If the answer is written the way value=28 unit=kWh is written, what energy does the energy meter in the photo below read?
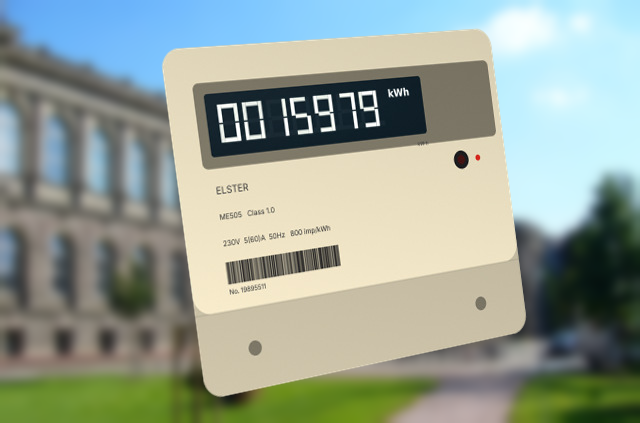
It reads value=15979 unit=kWh
